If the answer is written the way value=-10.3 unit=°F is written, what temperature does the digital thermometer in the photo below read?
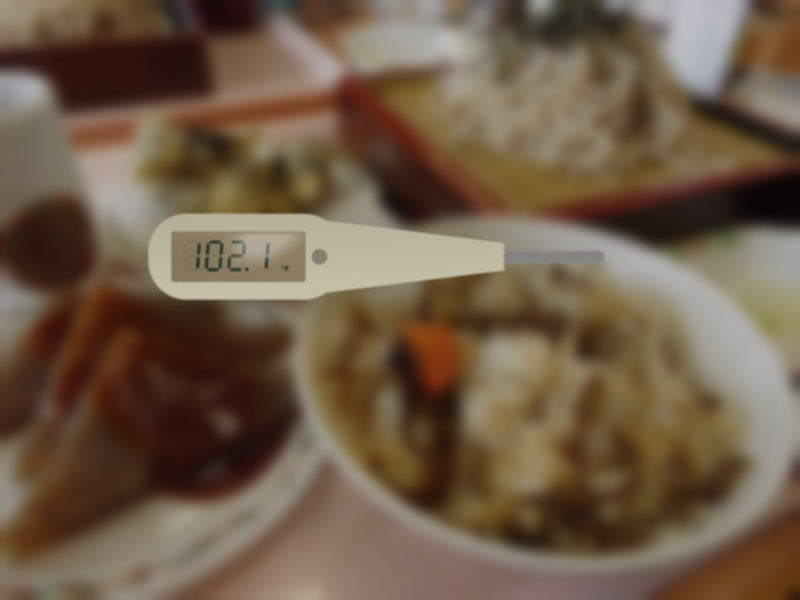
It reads value=102.1 unit=°F
